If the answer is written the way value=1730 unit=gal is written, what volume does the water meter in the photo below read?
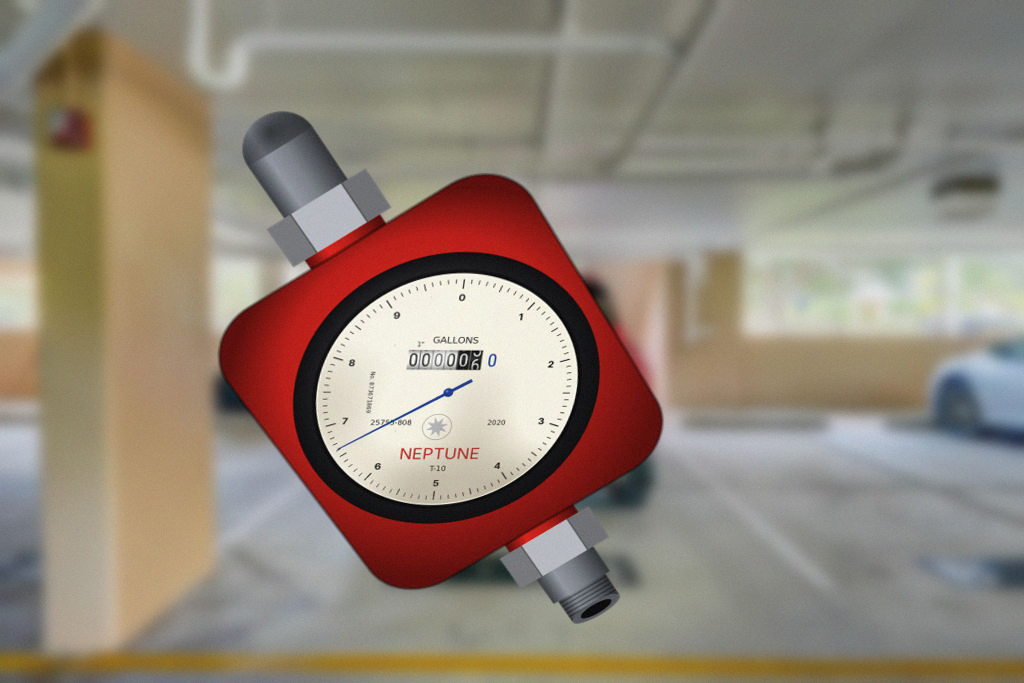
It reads value=56.6 unit=gal
